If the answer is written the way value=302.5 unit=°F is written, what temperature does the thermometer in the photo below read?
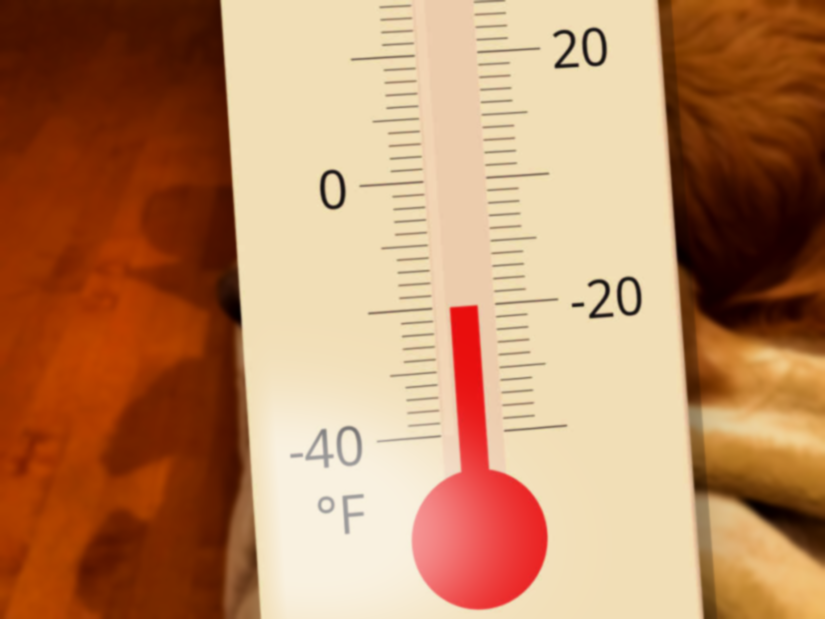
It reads value=-20 unit=°F
